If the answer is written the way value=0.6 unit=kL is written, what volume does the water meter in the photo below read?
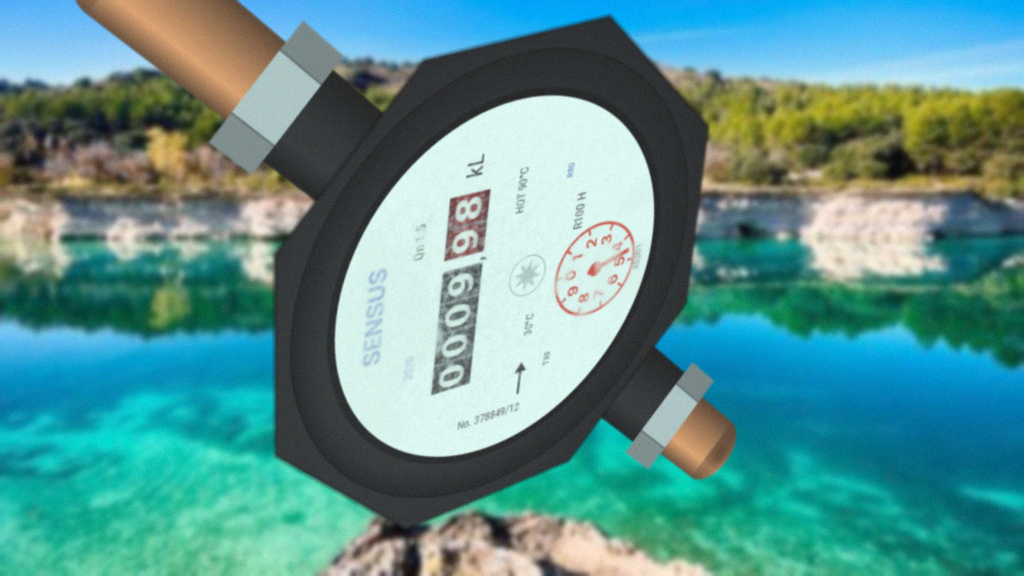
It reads value=9.984 unit=kL
